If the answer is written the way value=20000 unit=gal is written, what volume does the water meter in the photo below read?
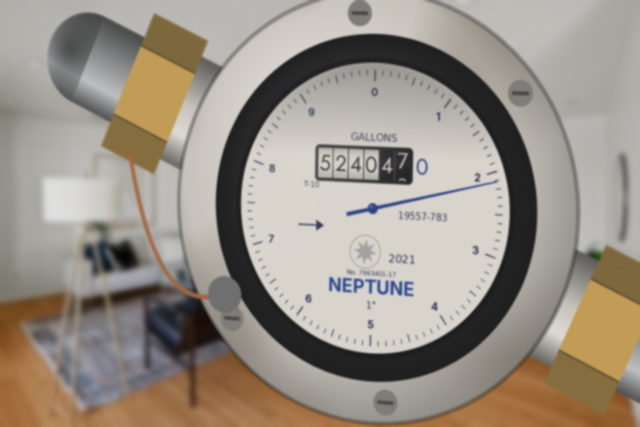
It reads value=5240472.1 unit=gal
